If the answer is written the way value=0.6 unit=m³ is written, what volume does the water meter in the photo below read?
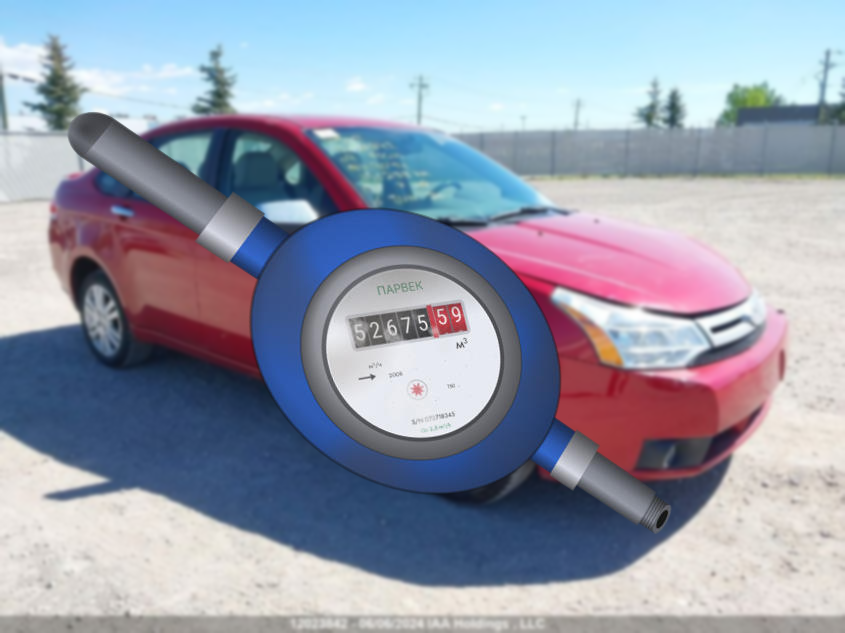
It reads value=52675.59 unit=m³
